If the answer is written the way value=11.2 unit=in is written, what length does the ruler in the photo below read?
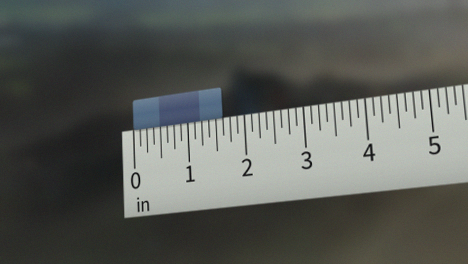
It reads value=1.625 unit=in
